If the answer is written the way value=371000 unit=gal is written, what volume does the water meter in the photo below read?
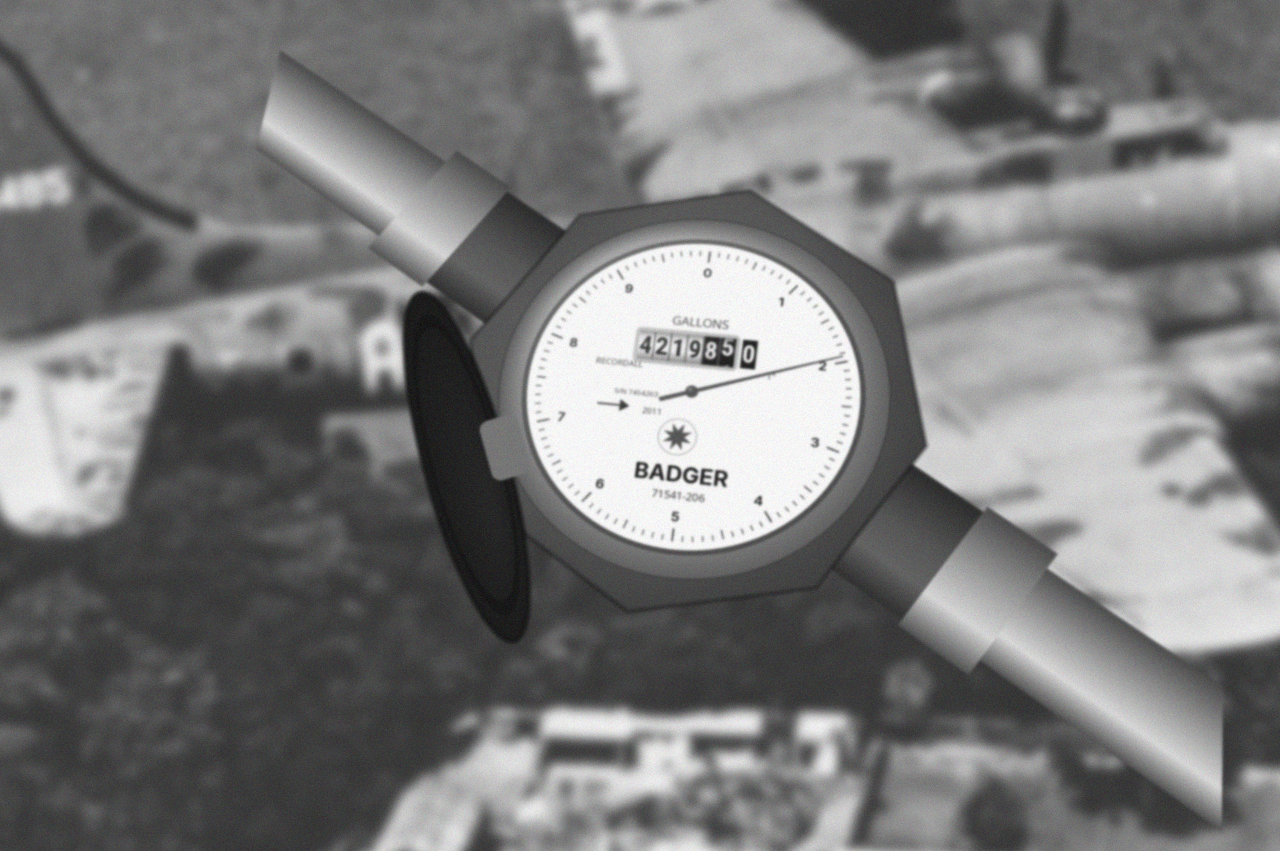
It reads value=4219851.9 unit=gal
